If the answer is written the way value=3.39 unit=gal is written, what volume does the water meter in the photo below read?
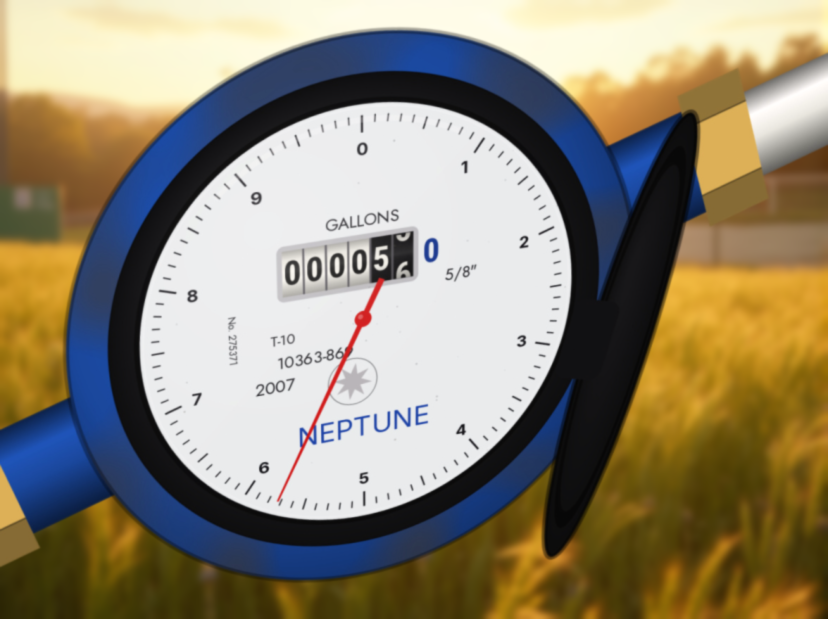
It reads value=555.7 unit=gal
